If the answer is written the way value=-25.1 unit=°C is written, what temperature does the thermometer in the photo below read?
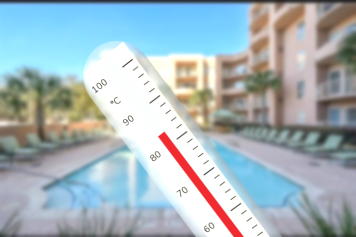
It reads value=83 unit=°C
